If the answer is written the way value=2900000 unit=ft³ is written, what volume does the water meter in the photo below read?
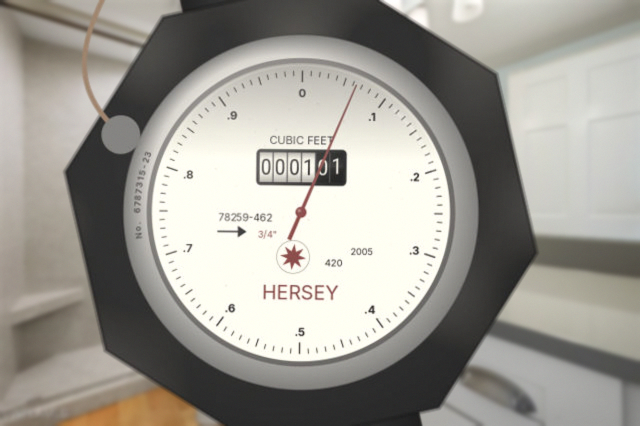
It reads value=101.06 unit=ft³
